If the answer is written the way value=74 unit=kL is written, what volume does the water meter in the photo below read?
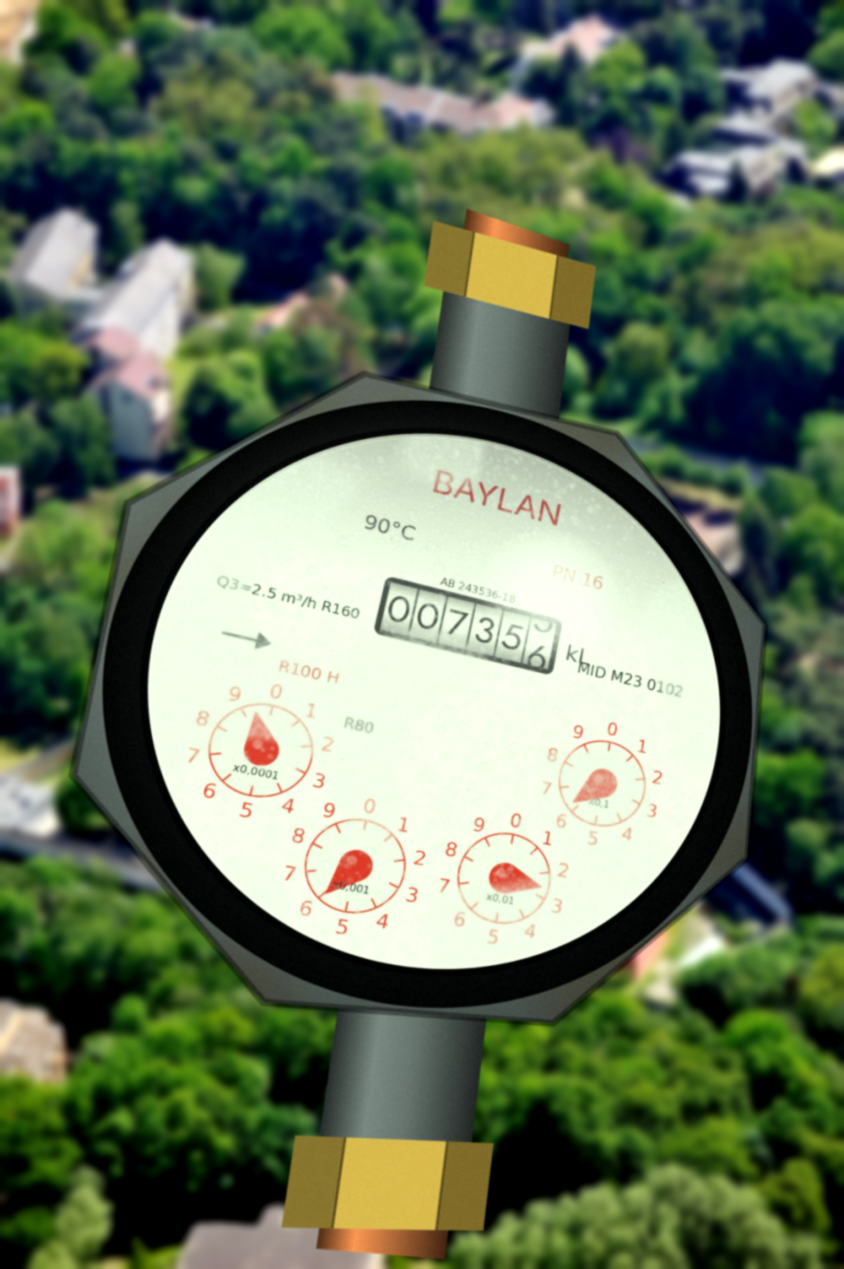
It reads value=7355.6259 unit=kL
